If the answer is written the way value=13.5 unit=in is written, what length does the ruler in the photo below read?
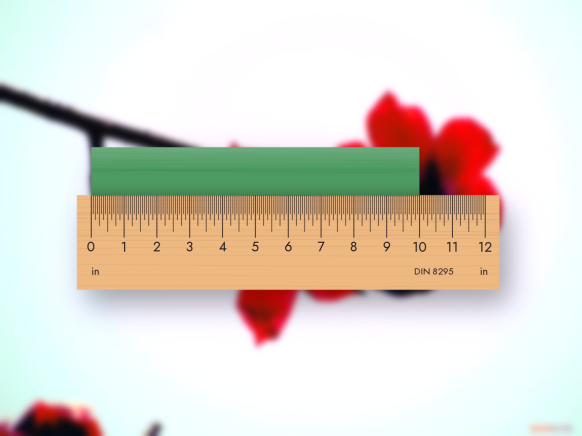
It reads value=10 unit=in
